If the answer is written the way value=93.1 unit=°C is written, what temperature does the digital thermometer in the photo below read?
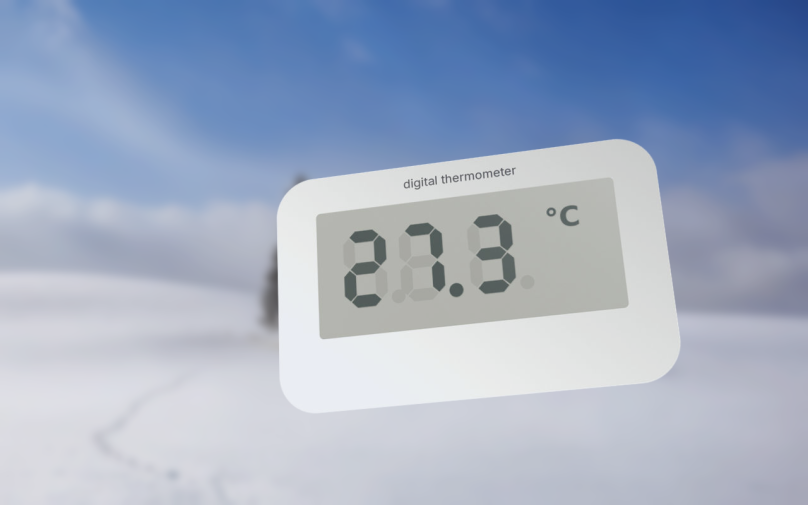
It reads value=27.3 unit=°C
